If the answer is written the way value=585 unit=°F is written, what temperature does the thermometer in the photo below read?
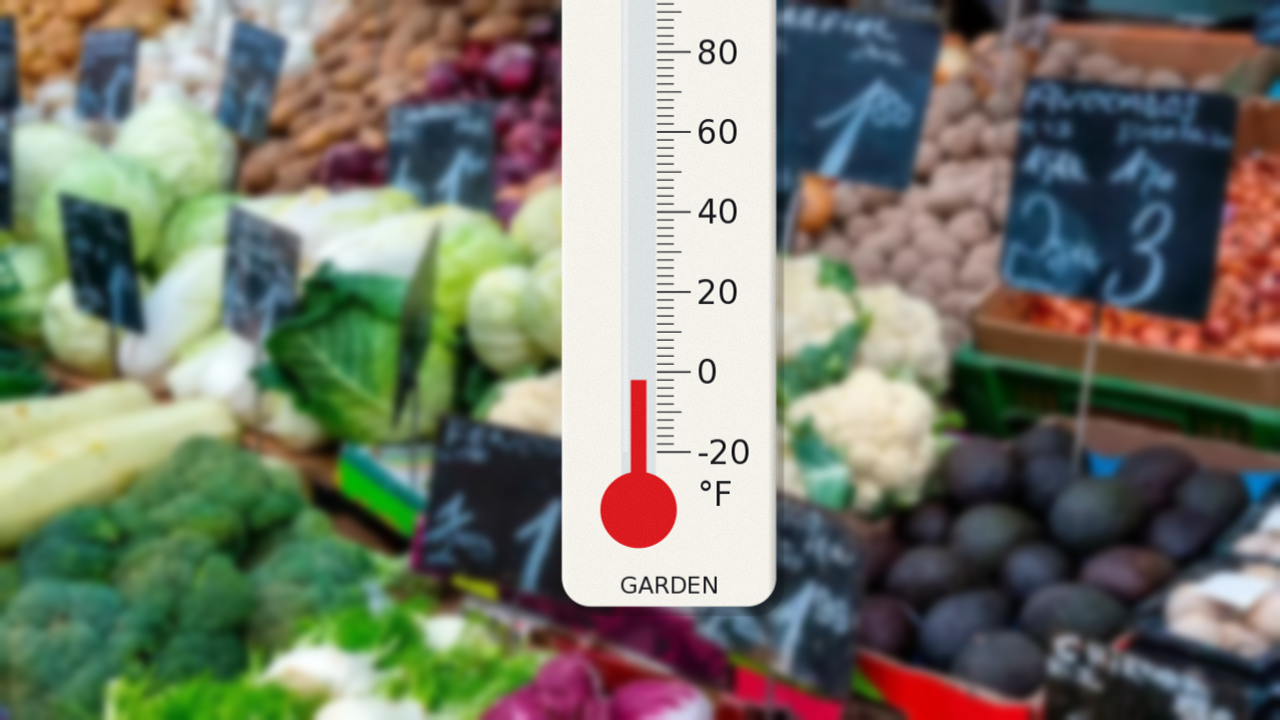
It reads value=-2 unit=°F
